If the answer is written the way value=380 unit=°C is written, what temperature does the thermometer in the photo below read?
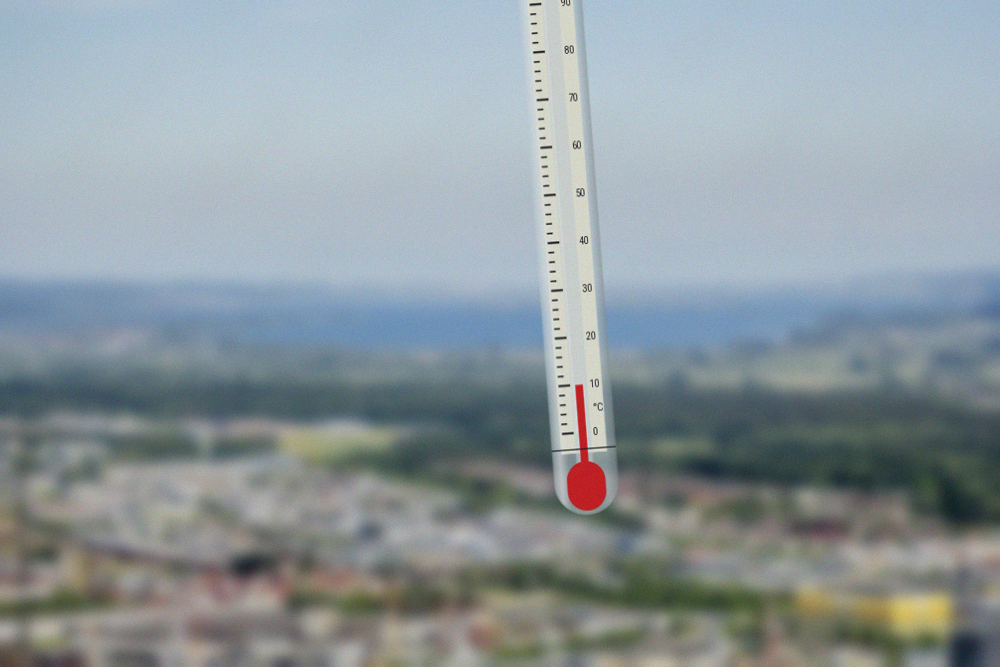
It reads value=10 unit=°C
